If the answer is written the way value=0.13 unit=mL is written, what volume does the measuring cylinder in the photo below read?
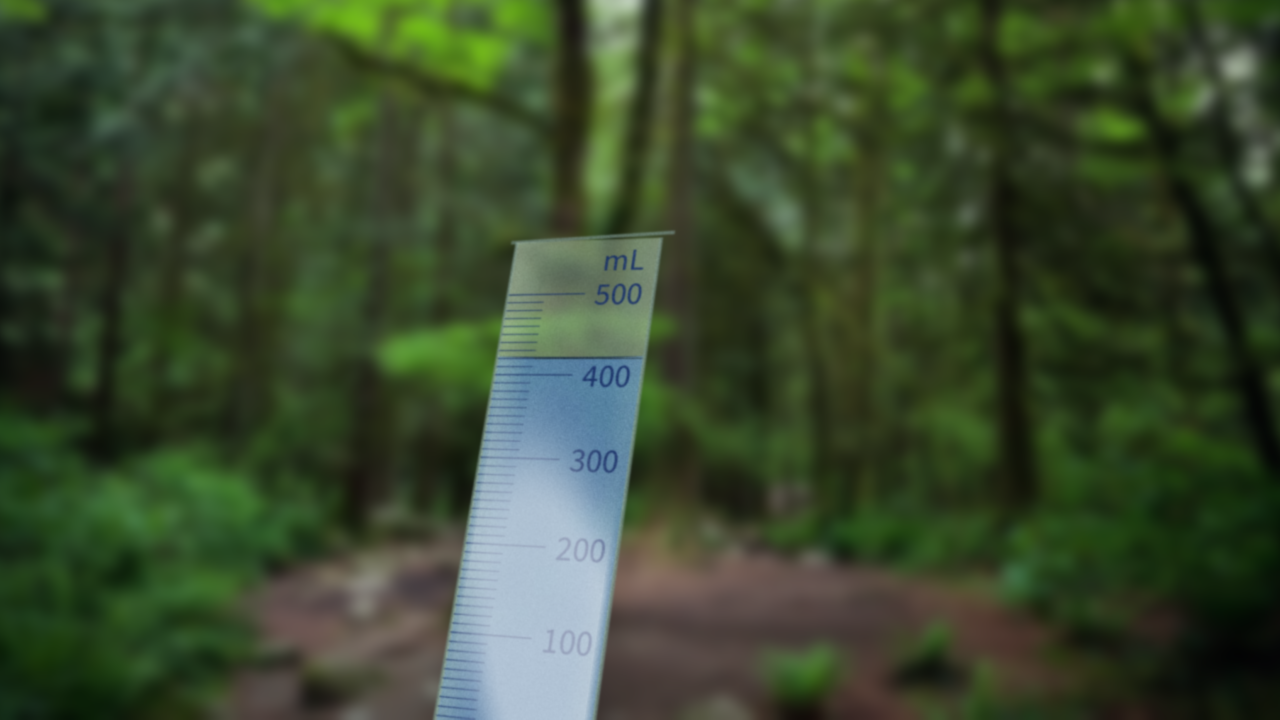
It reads value=420 unit=mL
